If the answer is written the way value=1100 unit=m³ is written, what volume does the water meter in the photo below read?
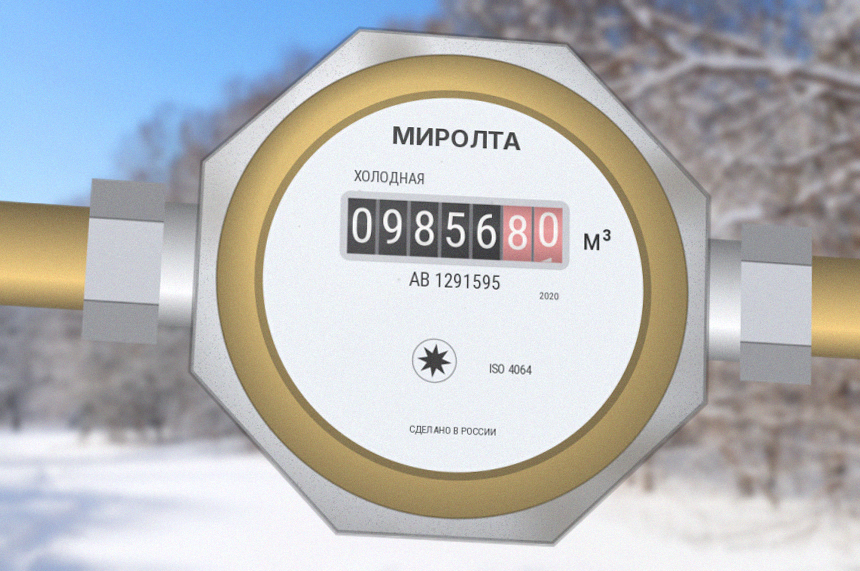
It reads value=9856.80 unit=m³
